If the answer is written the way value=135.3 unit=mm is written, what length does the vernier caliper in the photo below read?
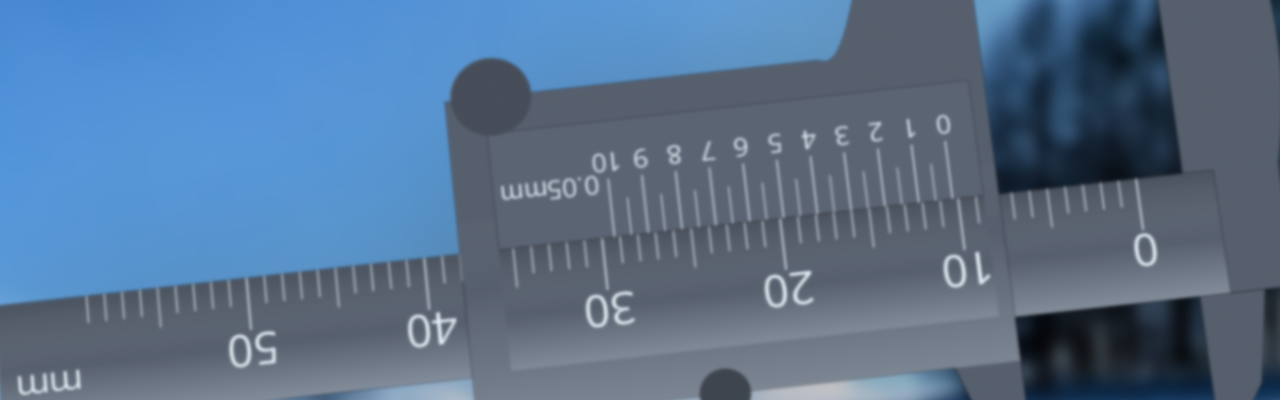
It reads value=10.3 unit=mm
